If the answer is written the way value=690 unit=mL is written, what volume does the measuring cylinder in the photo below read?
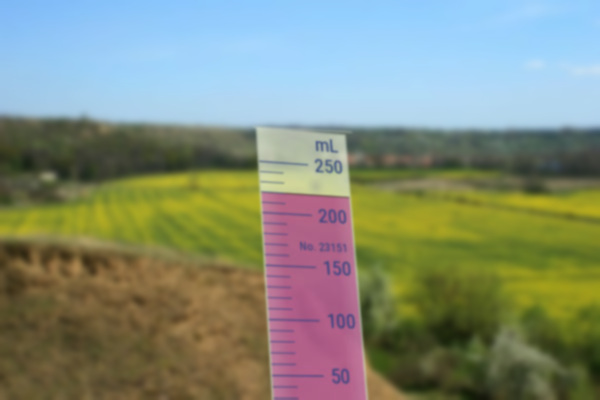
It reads value=220 unit=mL
